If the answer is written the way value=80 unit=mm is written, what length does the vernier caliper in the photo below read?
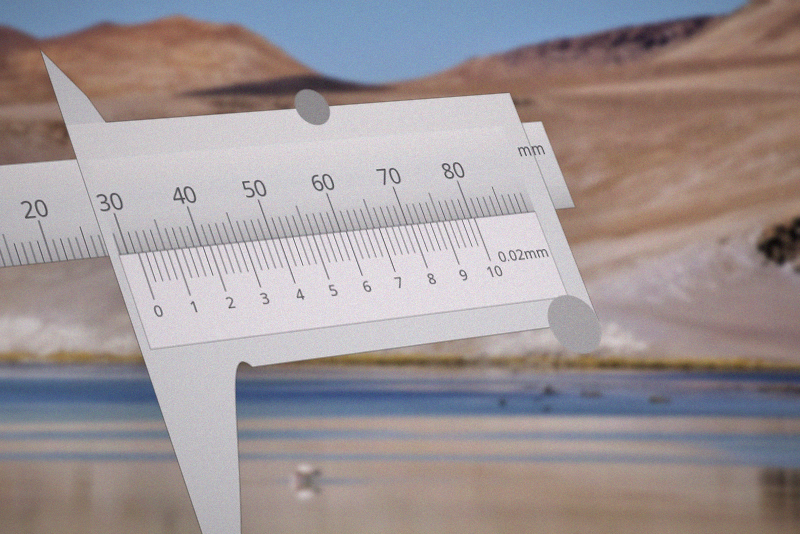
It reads value=31.4 unit=mm
